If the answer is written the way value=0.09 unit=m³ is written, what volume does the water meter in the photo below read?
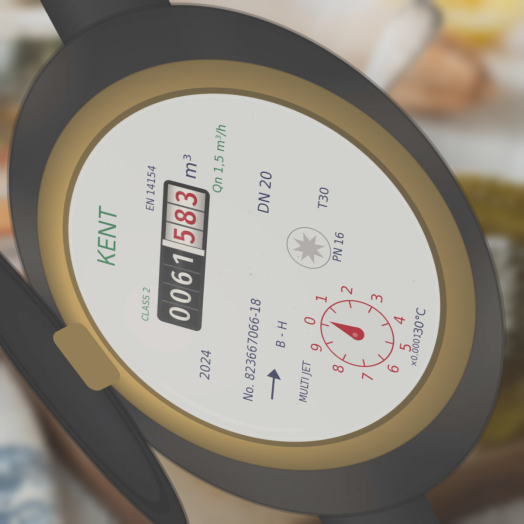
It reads value=61.5830 unit=m³
